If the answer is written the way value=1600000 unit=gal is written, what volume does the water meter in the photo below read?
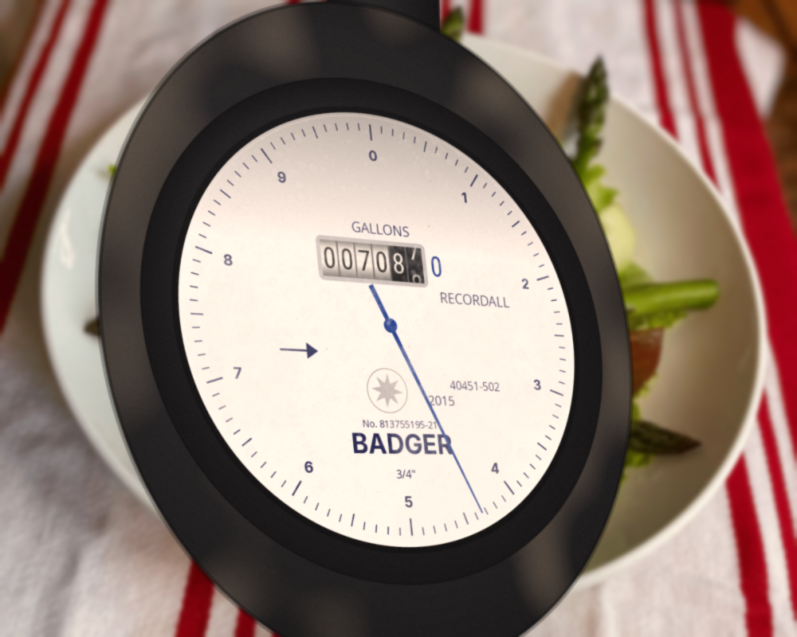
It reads value=70874.3 unit=gal
